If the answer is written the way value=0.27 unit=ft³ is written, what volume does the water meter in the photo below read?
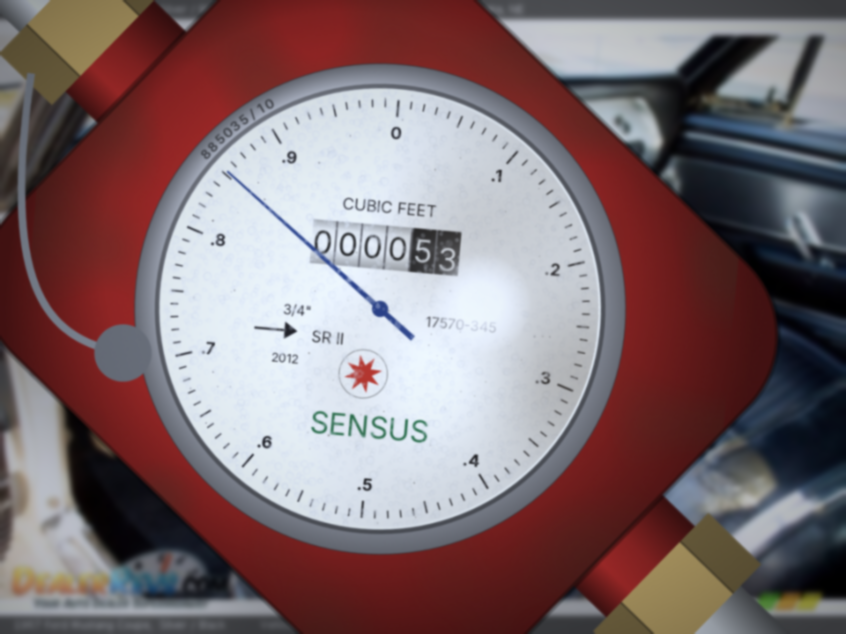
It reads value=52.85 unit=ft³
